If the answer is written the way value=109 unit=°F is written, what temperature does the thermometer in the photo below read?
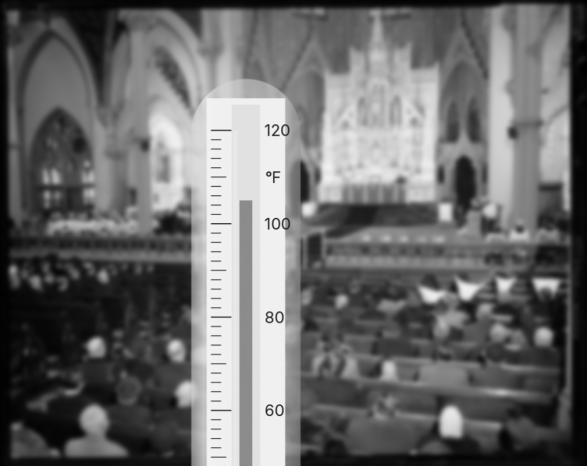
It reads value=105 unit=°F
